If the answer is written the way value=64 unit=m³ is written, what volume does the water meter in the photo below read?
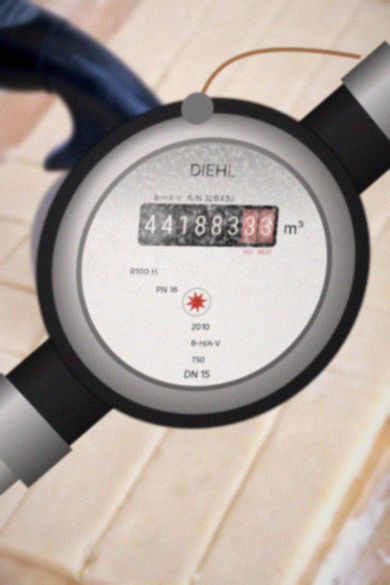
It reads value=441883.33 unit=m³
